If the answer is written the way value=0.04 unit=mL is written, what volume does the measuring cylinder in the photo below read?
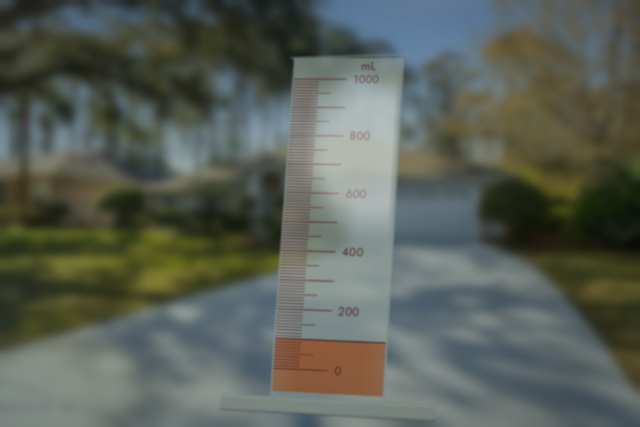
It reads value=100 unit=mL
